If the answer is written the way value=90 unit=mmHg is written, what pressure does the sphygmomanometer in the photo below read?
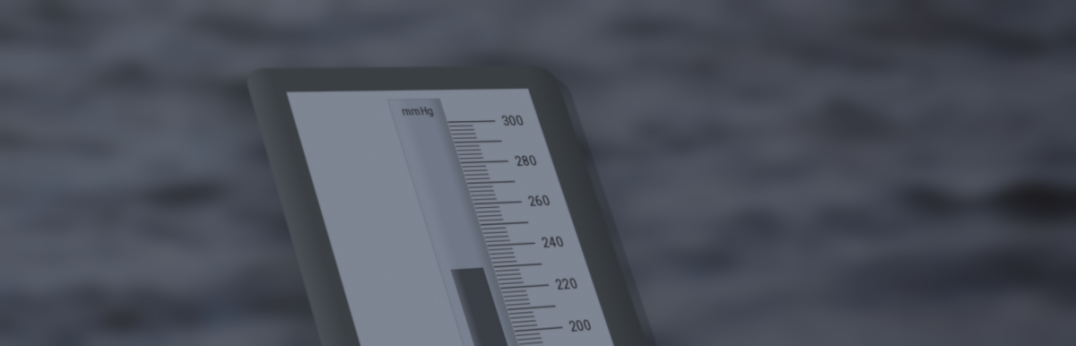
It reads value=230 unit=mmHg
